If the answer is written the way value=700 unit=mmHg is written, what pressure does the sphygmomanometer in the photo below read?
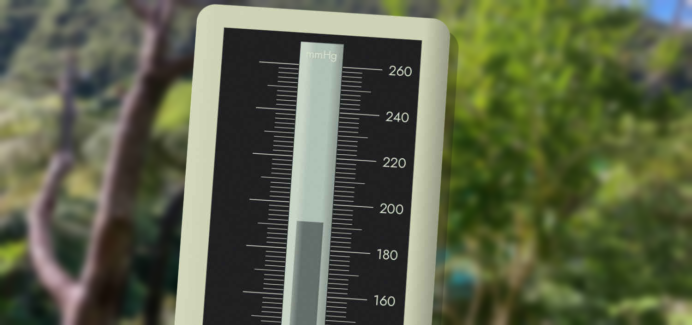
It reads value=192 unit=mmHg
